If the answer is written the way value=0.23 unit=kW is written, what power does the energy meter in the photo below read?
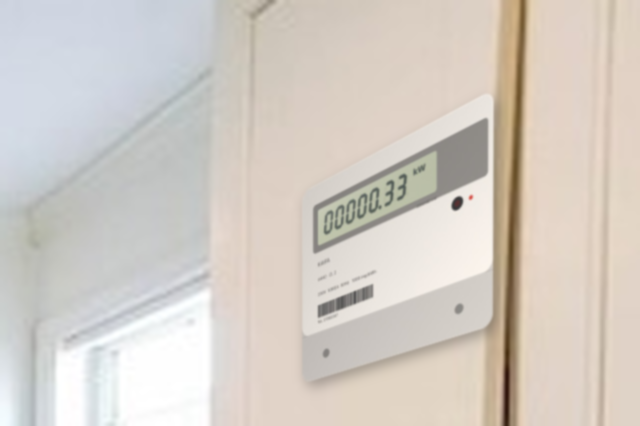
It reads value=0.33 unit=kW
